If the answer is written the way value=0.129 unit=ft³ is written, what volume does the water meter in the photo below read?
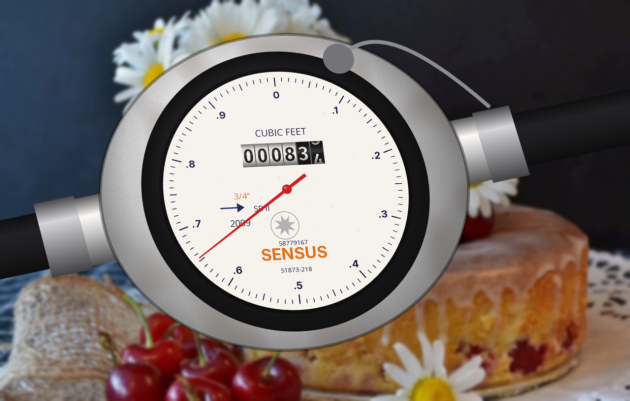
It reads value=833.65 unit=ft³
